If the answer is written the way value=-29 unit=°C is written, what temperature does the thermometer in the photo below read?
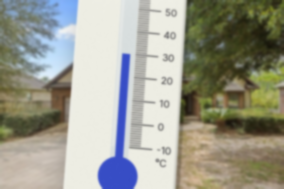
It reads value=30 unit=°C
